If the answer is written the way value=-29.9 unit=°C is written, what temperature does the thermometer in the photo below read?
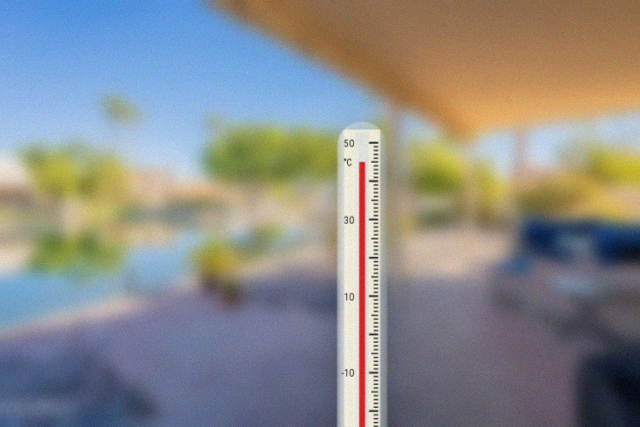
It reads value=45 unit=°C
